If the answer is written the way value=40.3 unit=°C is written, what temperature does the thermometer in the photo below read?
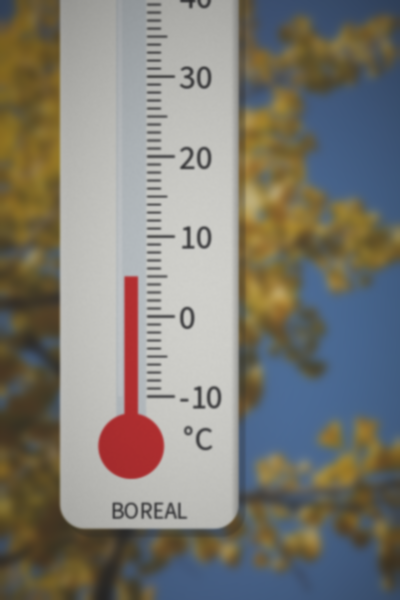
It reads value=5 unit=°C
